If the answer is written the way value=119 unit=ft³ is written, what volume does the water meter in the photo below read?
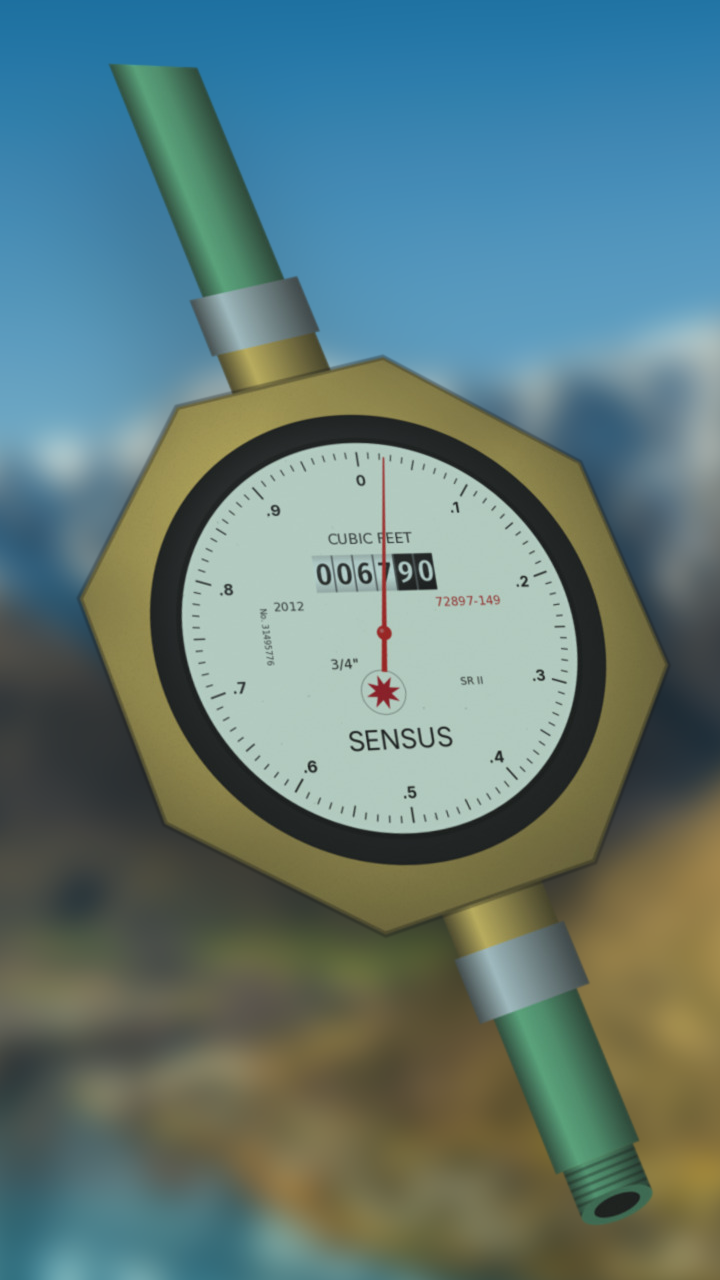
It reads value=6790.02 unit=ft³
